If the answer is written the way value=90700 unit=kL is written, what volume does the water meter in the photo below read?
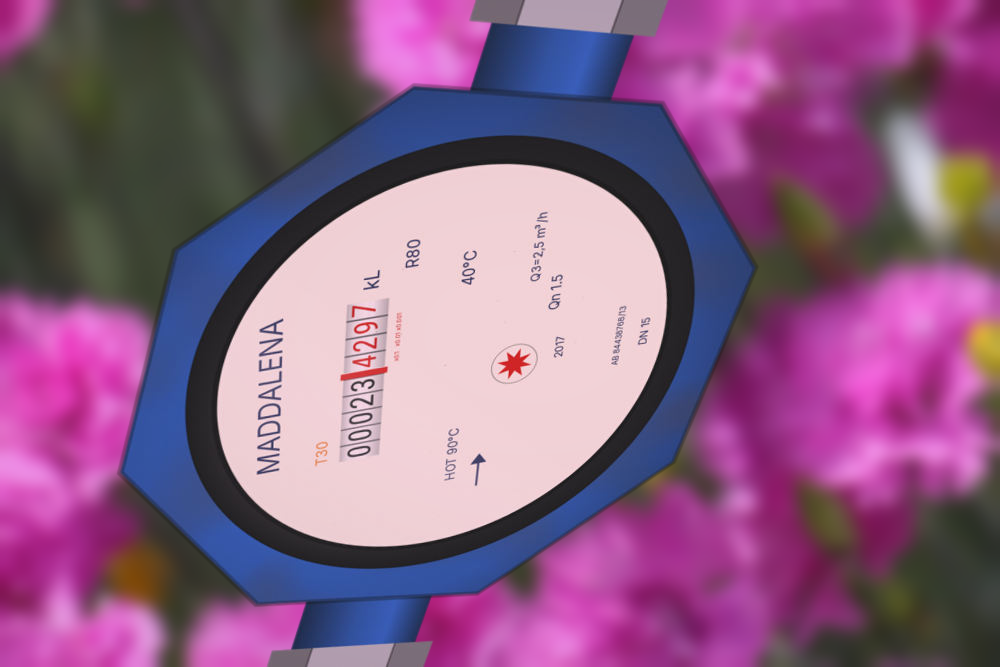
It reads value=23.4297 unit=kL
